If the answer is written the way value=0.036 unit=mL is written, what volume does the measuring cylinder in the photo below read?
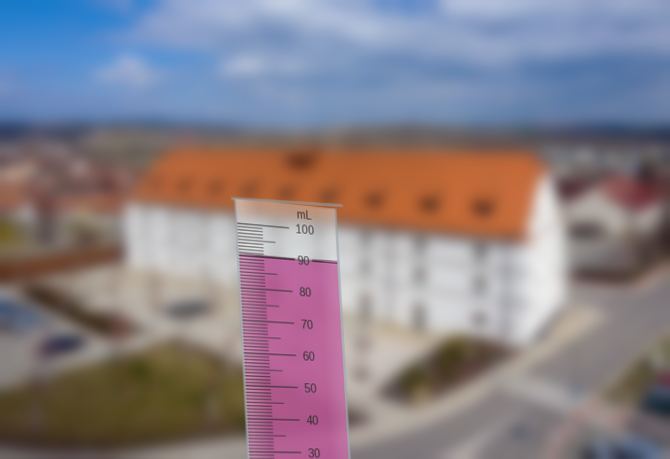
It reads value=90 unit=mL
